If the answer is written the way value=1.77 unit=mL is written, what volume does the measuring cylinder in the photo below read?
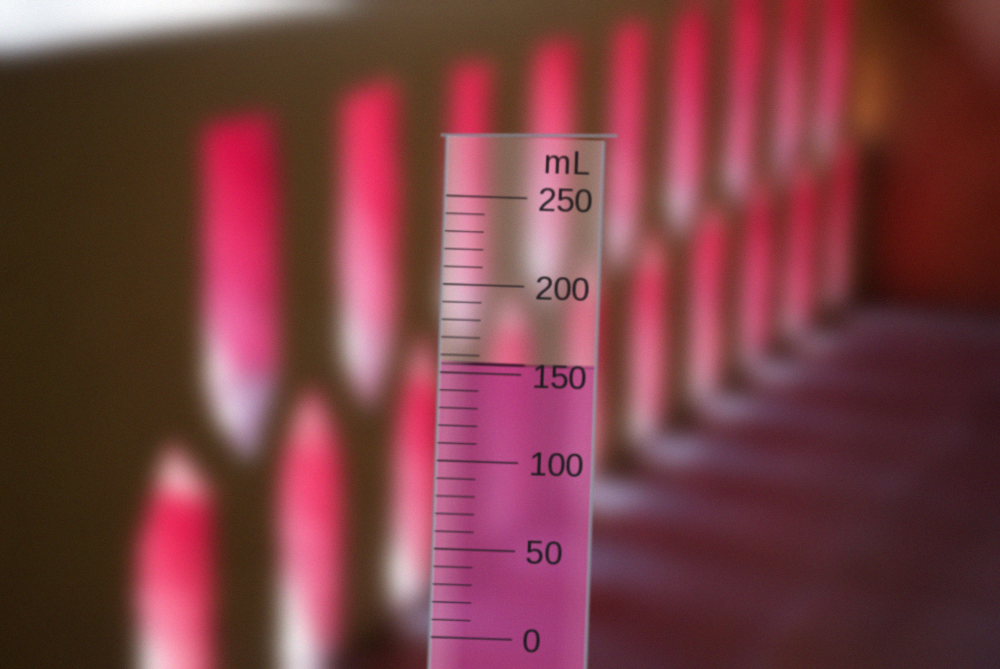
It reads value=155 unit=mL
